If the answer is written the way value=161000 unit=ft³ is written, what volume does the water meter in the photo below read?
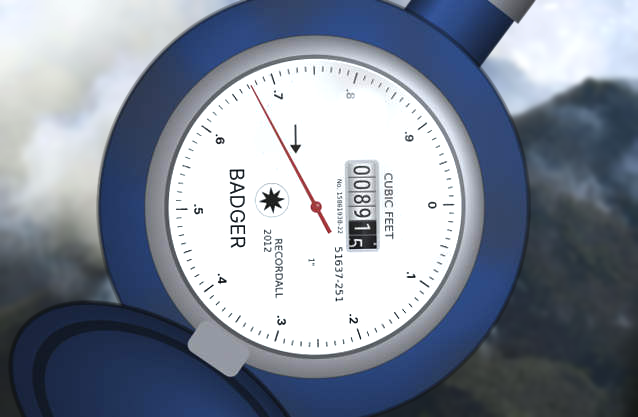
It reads value=8914.67 unit=ft³
